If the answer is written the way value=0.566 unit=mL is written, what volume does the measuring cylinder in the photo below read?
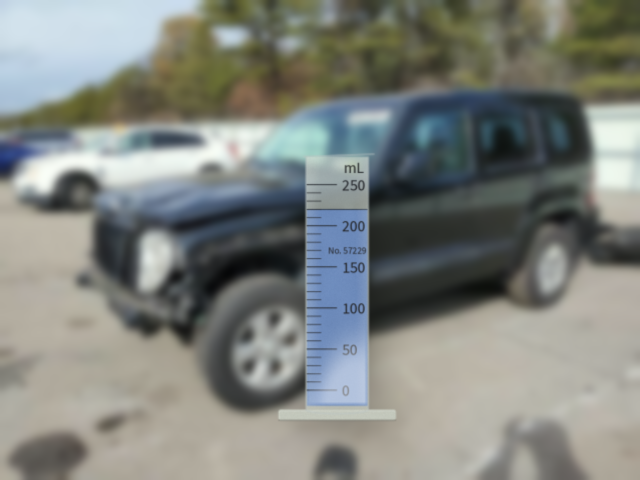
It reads value=220 unit=mL
